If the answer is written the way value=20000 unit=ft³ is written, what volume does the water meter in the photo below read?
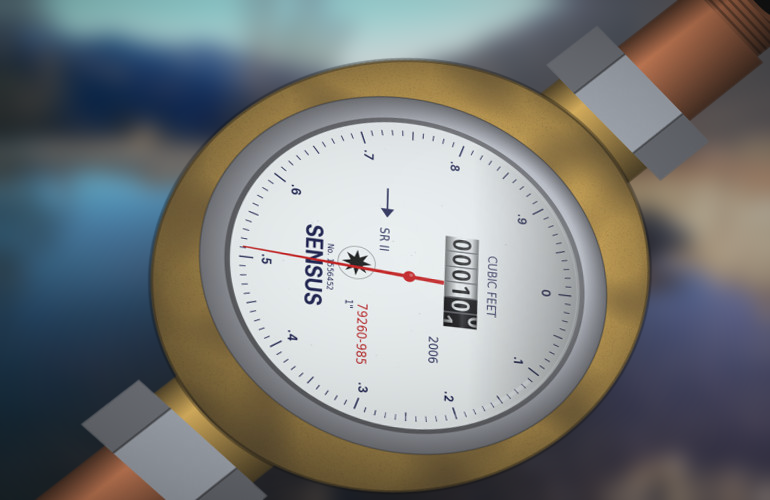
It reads value=100.51 unit=ft³
